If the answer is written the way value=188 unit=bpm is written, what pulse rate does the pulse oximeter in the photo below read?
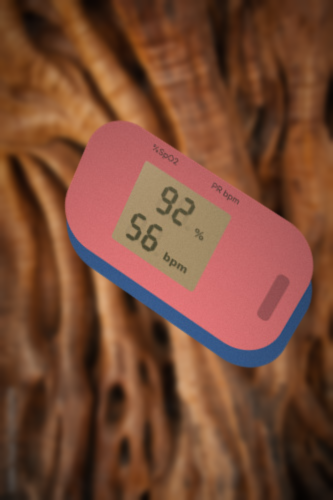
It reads value=56 unit=bpm
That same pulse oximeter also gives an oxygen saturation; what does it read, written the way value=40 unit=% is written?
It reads value=92 unit=%
